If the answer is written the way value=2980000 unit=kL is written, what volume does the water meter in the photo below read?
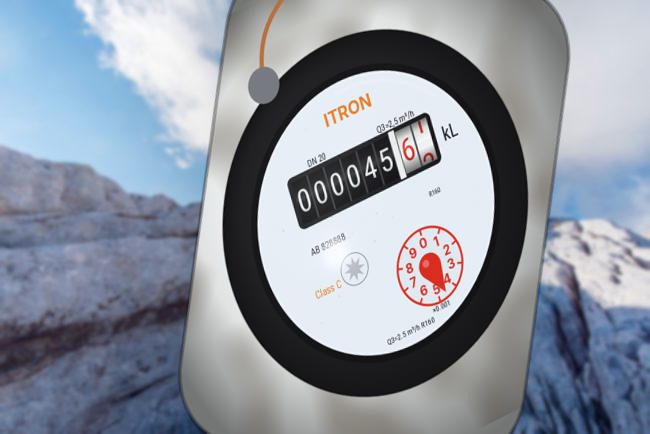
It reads value=45.614 unit=kL
